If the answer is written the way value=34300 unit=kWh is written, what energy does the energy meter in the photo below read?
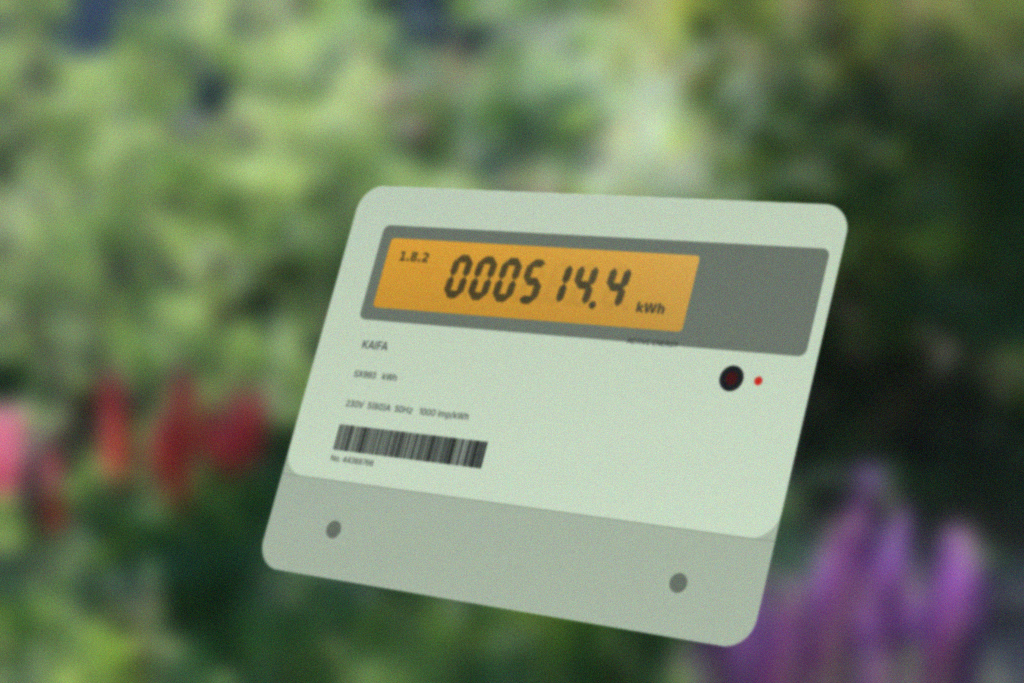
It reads value=514.4 unit=kWh
